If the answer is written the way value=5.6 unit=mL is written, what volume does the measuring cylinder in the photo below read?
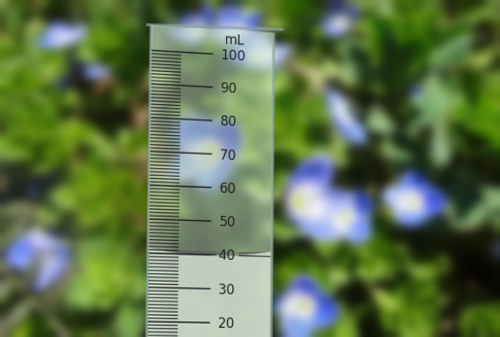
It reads value=40 unit=mL
